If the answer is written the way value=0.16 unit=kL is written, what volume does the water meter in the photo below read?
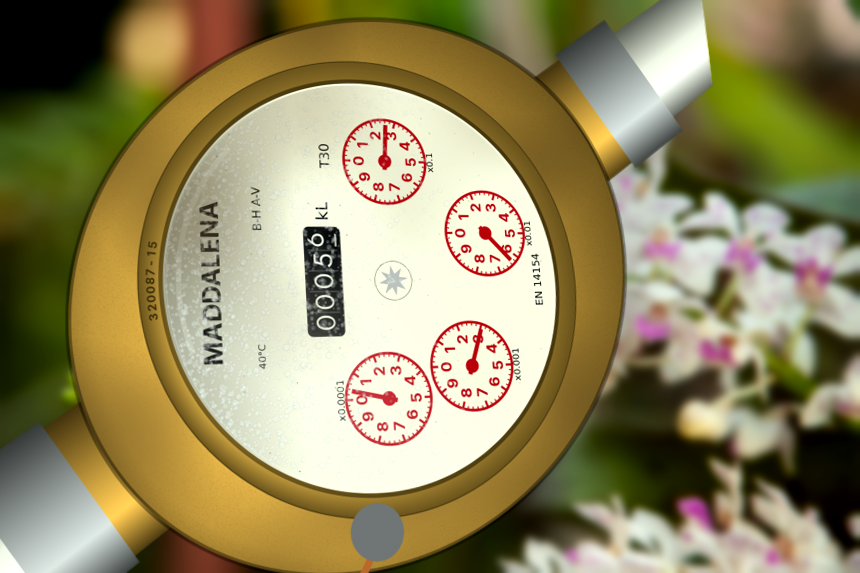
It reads value=56.2630 unit=kL
